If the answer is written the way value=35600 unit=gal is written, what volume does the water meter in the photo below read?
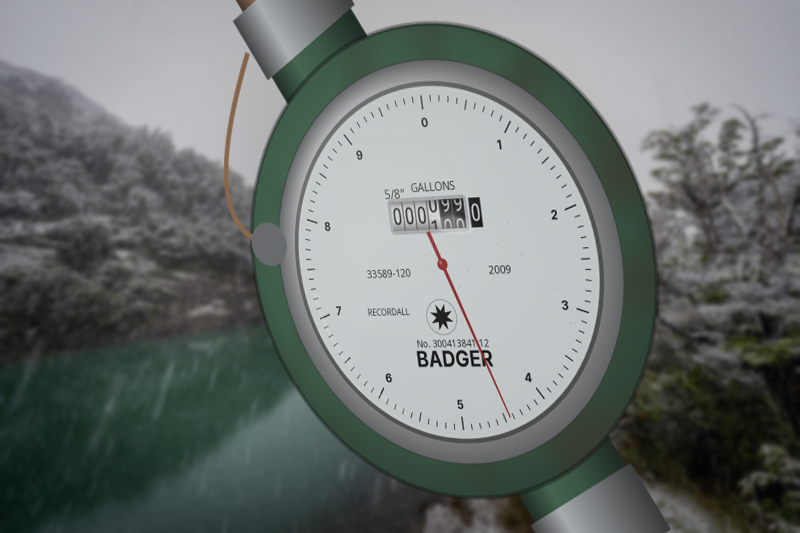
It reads value=994.4 unit=gal
